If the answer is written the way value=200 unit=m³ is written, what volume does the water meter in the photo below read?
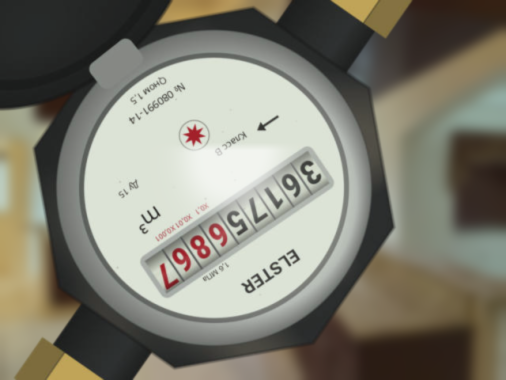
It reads value=36175.6867 unit=m³
